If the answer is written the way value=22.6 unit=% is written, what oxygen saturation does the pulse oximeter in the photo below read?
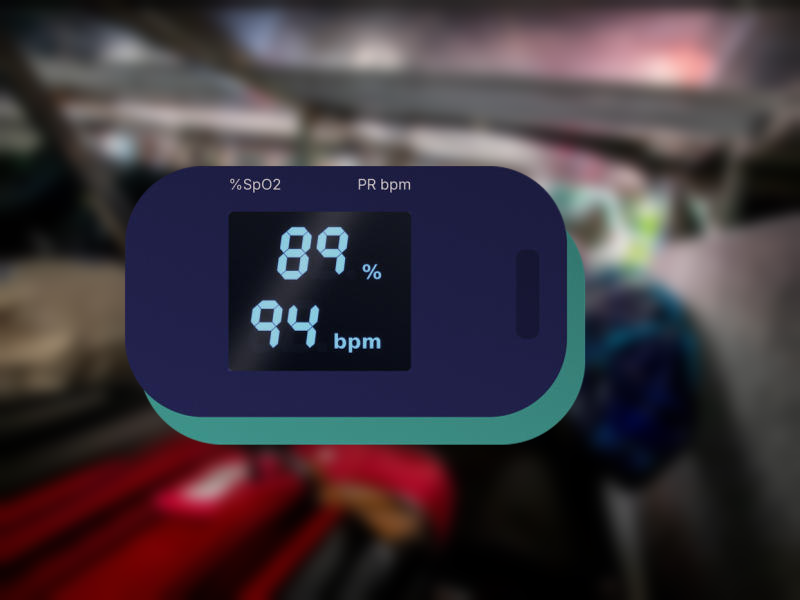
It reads value=89 unit=%
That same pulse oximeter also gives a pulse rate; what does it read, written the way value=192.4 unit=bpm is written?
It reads value=94 unit=bpm
